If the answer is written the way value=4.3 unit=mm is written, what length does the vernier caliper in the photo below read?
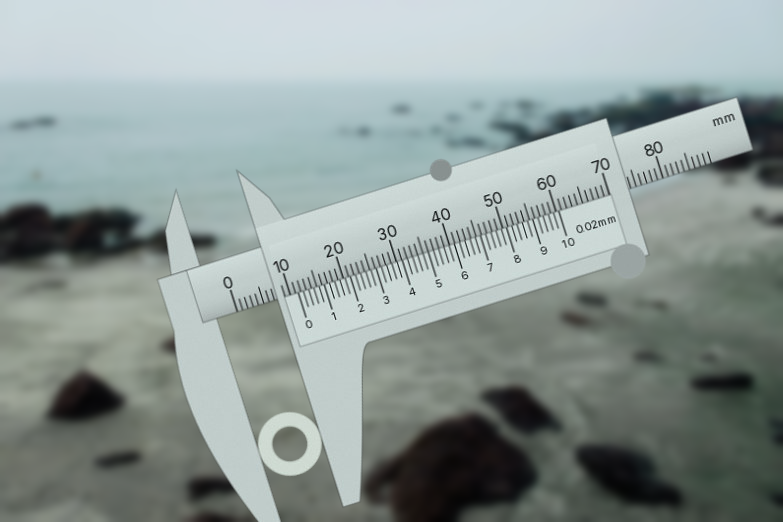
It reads value=11.5 unit=mm
